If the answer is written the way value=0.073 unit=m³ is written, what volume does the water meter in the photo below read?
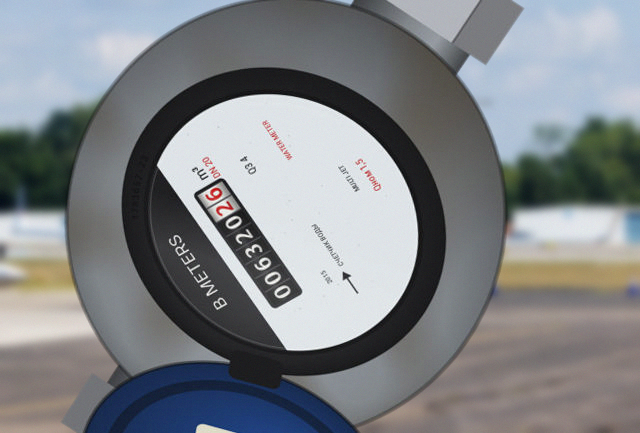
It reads value=6320.26 unit=m³
